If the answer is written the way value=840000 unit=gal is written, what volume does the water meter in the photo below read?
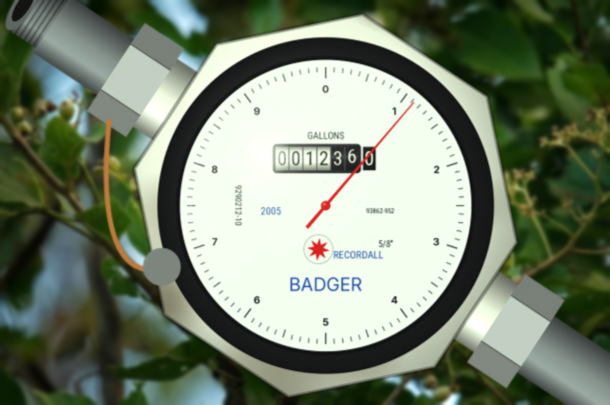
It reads value=12361.1 unit=gal
